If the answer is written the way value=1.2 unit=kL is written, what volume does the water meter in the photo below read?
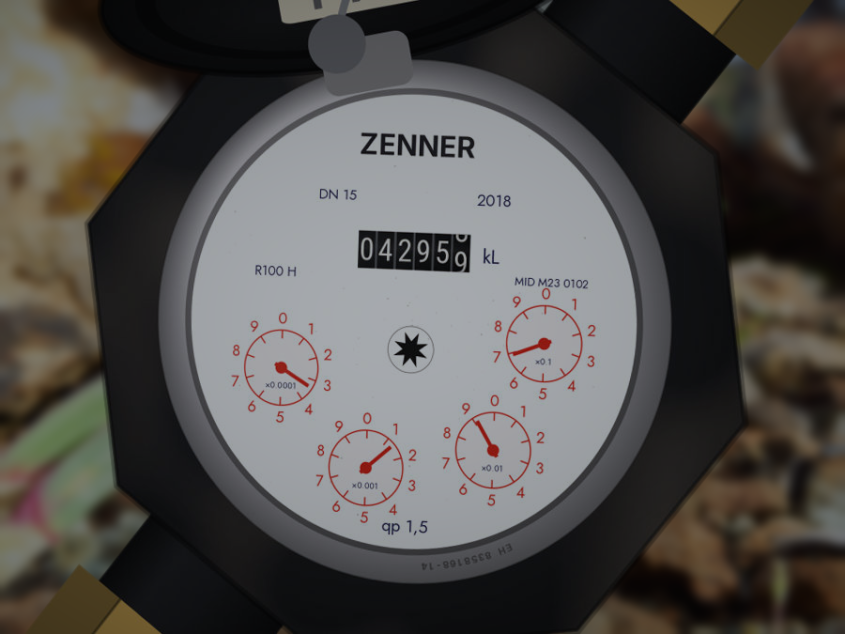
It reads value=42958.6913 unit=kL
